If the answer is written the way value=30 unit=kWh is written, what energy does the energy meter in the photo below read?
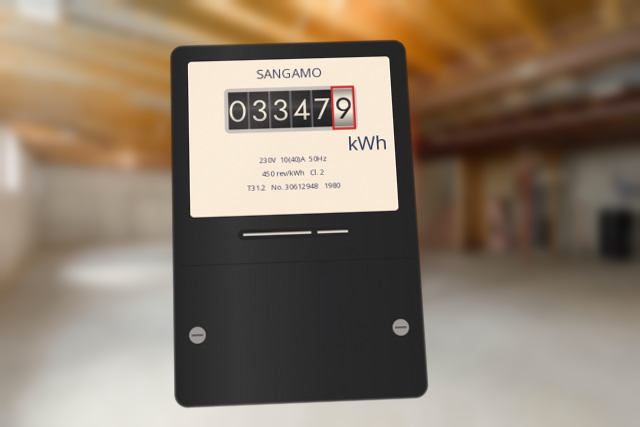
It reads value=3347.9 unit=kWh
